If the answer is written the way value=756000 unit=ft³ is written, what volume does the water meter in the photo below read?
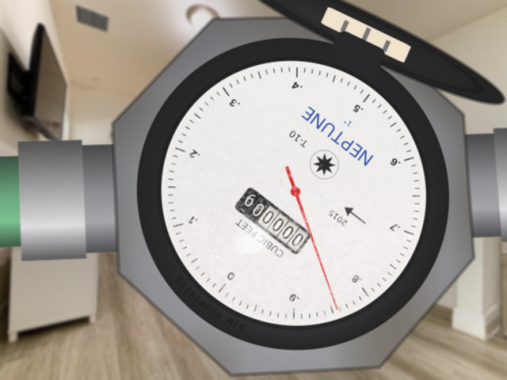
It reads value=8.84 unit=ft³
